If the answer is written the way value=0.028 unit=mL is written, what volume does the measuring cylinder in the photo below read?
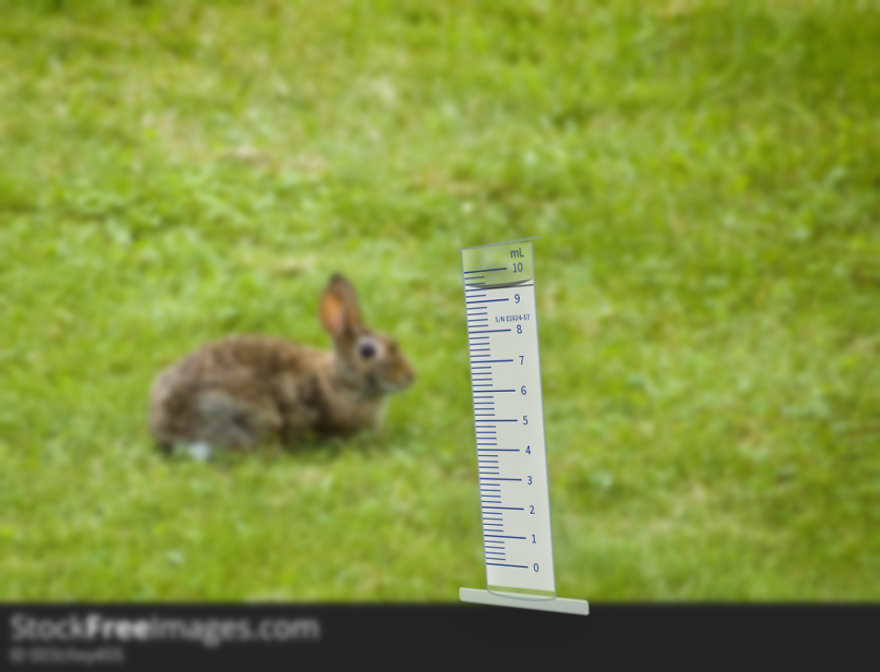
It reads value=9.4 unit=mL
